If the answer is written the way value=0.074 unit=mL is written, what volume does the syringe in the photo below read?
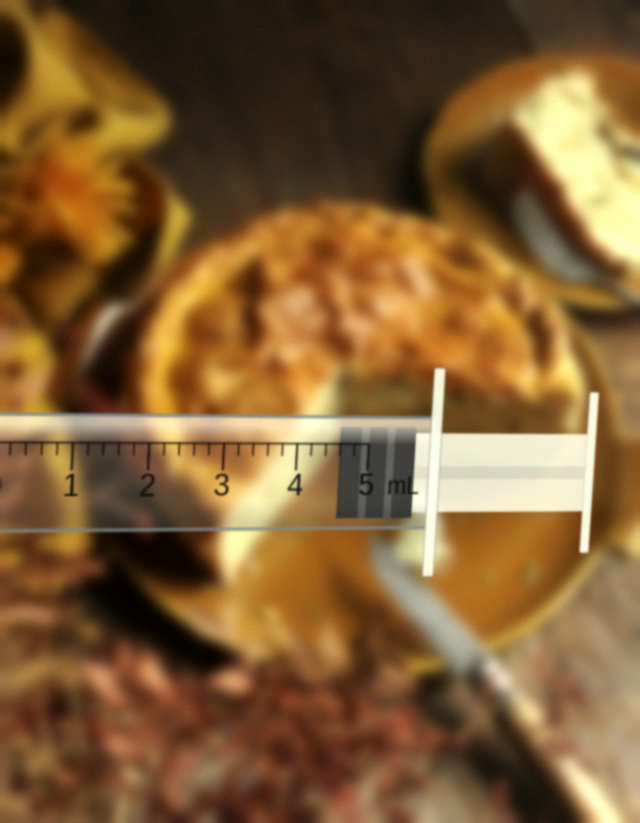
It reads value=4.6 unit=mL
